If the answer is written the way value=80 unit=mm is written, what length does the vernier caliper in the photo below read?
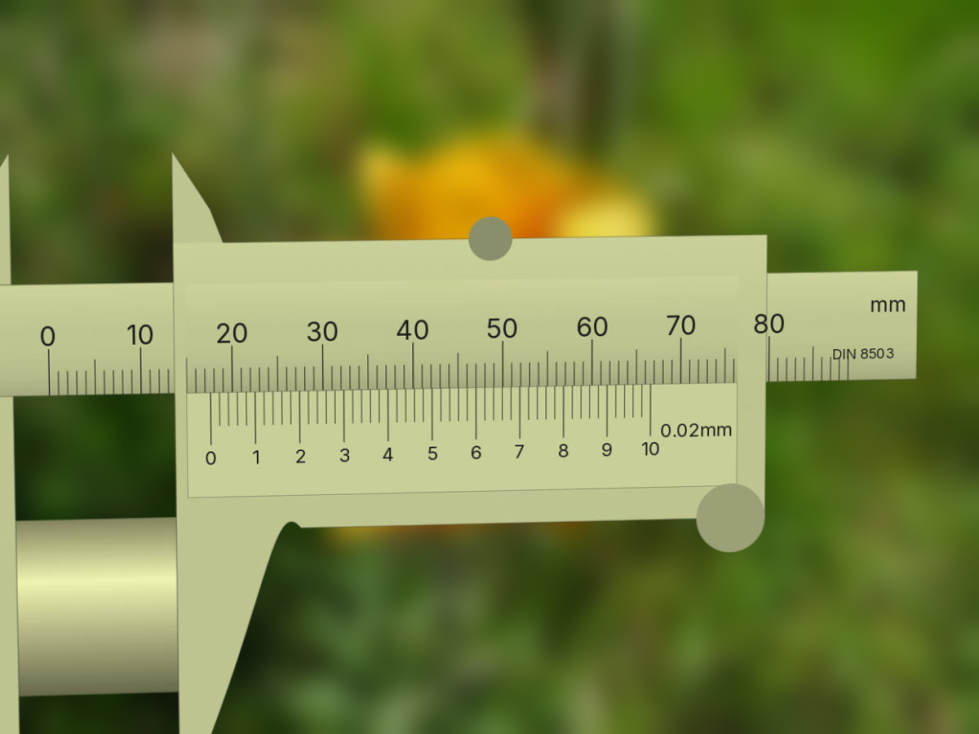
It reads value=17.6 unit=mm
